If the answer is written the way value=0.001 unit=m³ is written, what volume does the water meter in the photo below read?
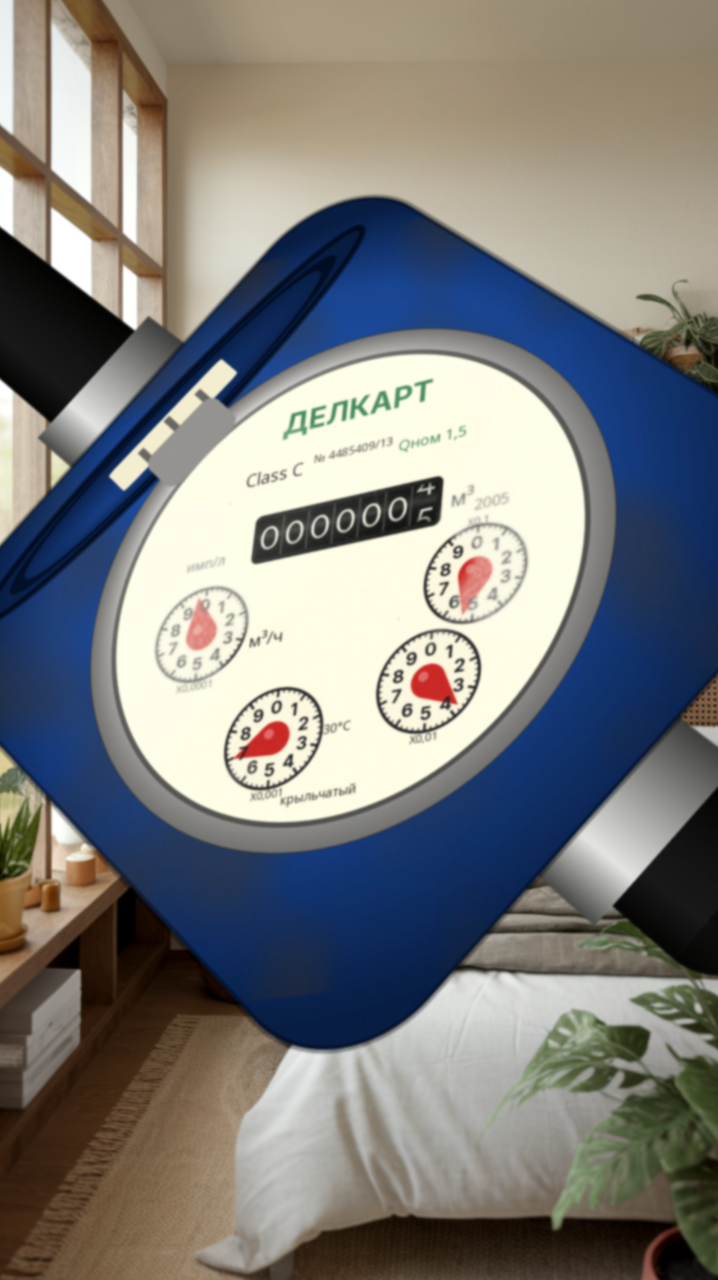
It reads value=4.5369 unit=m³
